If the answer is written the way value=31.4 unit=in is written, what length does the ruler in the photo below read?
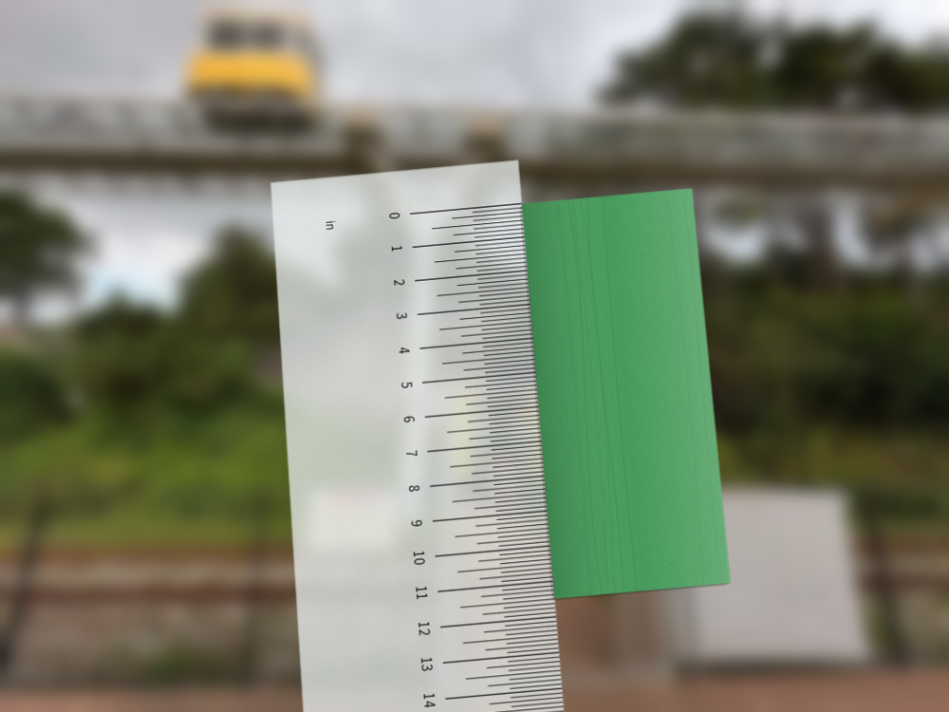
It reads value=11.5 unit=in
